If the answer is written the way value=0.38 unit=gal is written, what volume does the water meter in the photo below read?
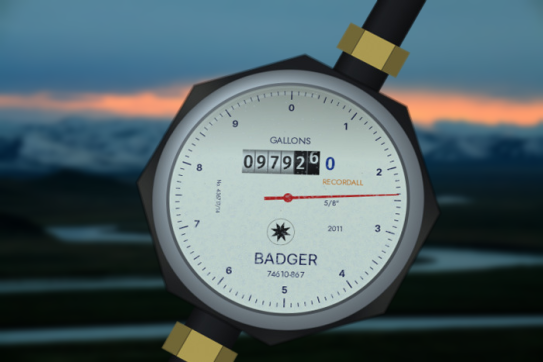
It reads value=979262.4 unit=gal
